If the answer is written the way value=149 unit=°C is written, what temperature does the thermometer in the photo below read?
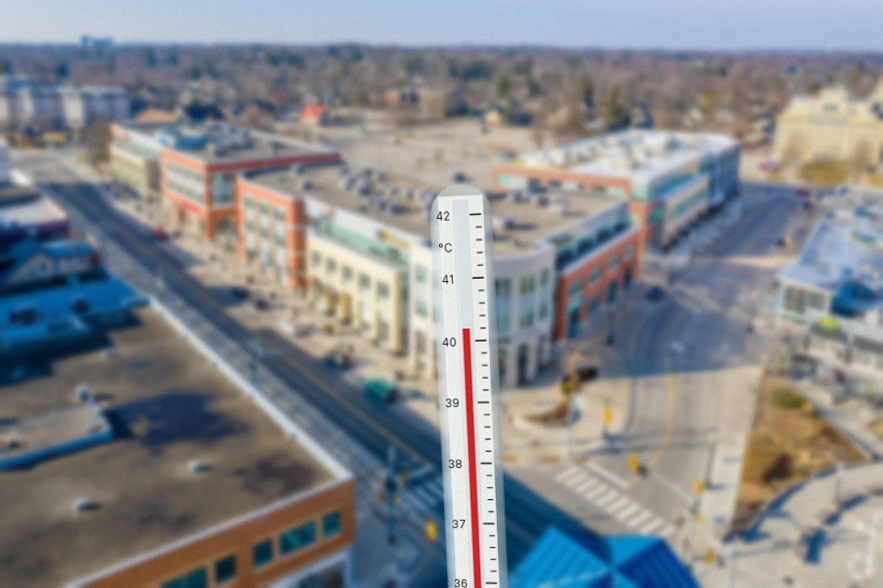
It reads value=40.2 unit=°C
